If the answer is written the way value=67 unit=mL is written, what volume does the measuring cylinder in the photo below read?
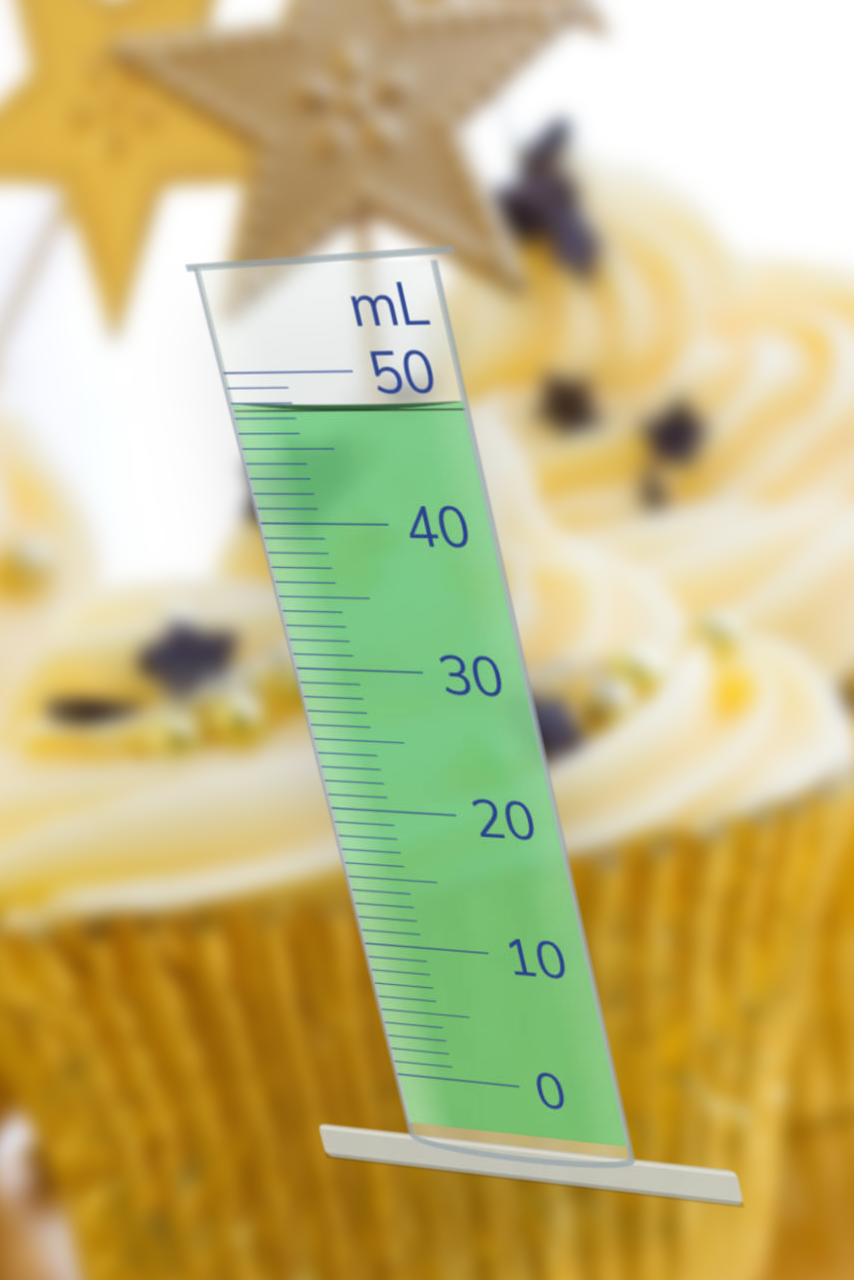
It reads value=47.5 unit=mL
